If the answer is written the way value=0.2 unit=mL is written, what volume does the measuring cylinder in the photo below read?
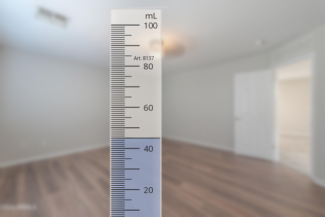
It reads value=45 unit=mL
